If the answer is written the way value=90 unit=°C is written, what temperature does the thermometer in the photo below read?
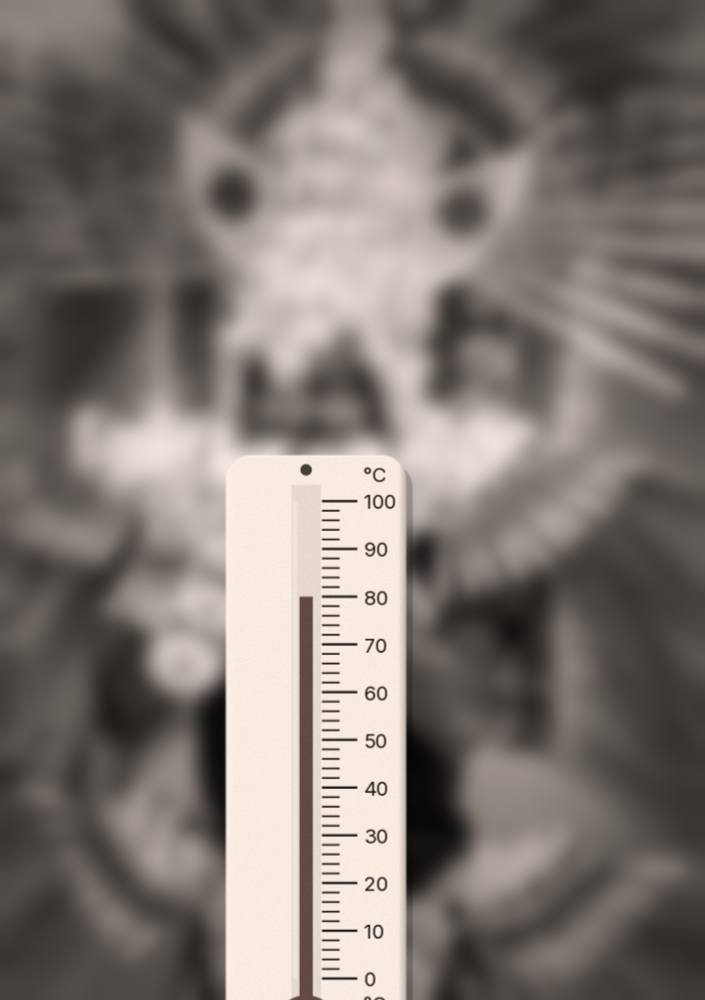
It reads value=80 unit=°C
